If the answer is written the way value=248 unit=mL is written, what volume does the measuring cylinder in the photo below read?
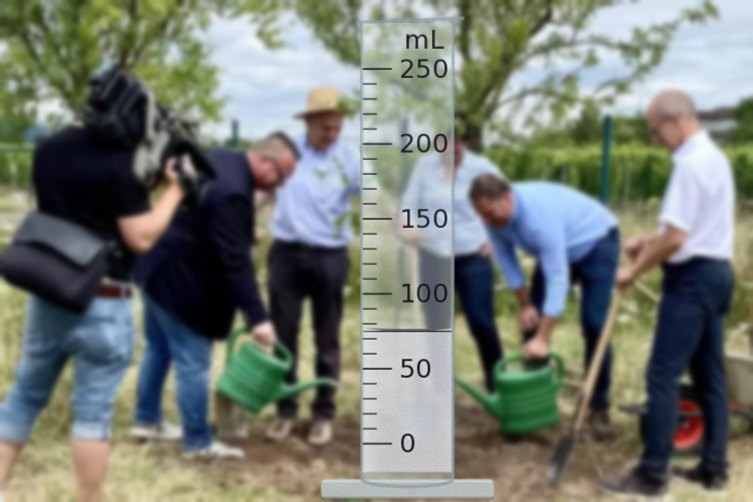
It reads value=75 unit=mL
